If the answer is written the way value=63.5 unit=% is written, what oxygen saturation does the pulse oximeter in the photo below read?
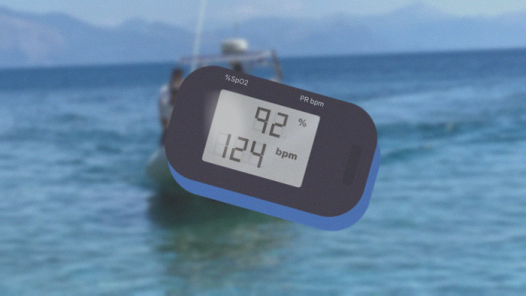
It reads value=92 unit=%
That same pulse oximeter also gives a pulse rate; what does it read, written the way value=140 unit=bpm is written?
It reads value=124 unit=bpm
